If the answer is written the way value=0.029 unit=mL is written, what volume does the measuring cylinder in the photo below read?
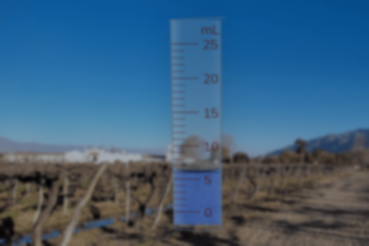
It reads value=6 unit=mL
